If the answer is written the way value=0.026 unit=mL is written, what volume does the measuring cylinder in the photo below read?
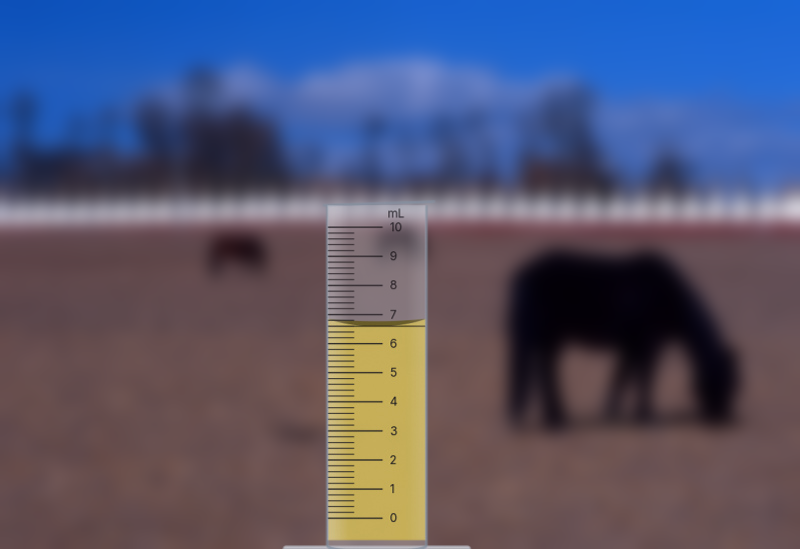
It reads value=6.6 unit=mL
